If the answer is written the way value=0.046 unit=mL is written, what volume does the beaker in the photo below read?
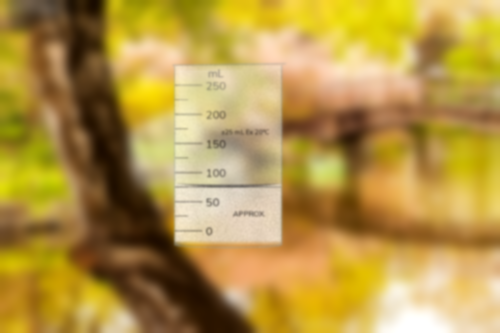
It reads value=75 unit=mL
